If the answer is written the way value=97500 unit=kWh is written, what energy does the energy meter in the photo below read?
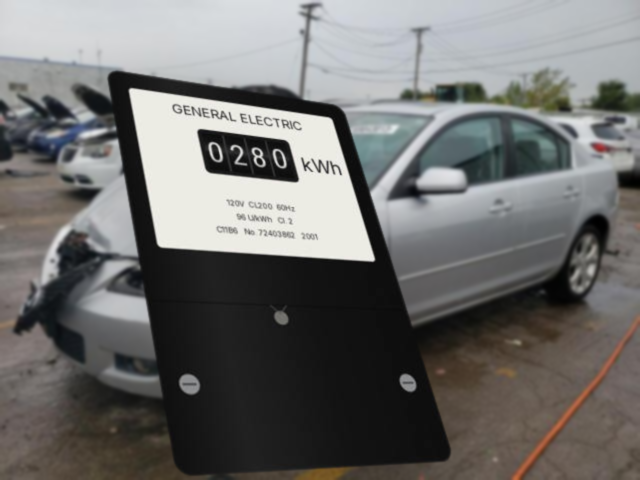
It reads value=280 unit=kWh
